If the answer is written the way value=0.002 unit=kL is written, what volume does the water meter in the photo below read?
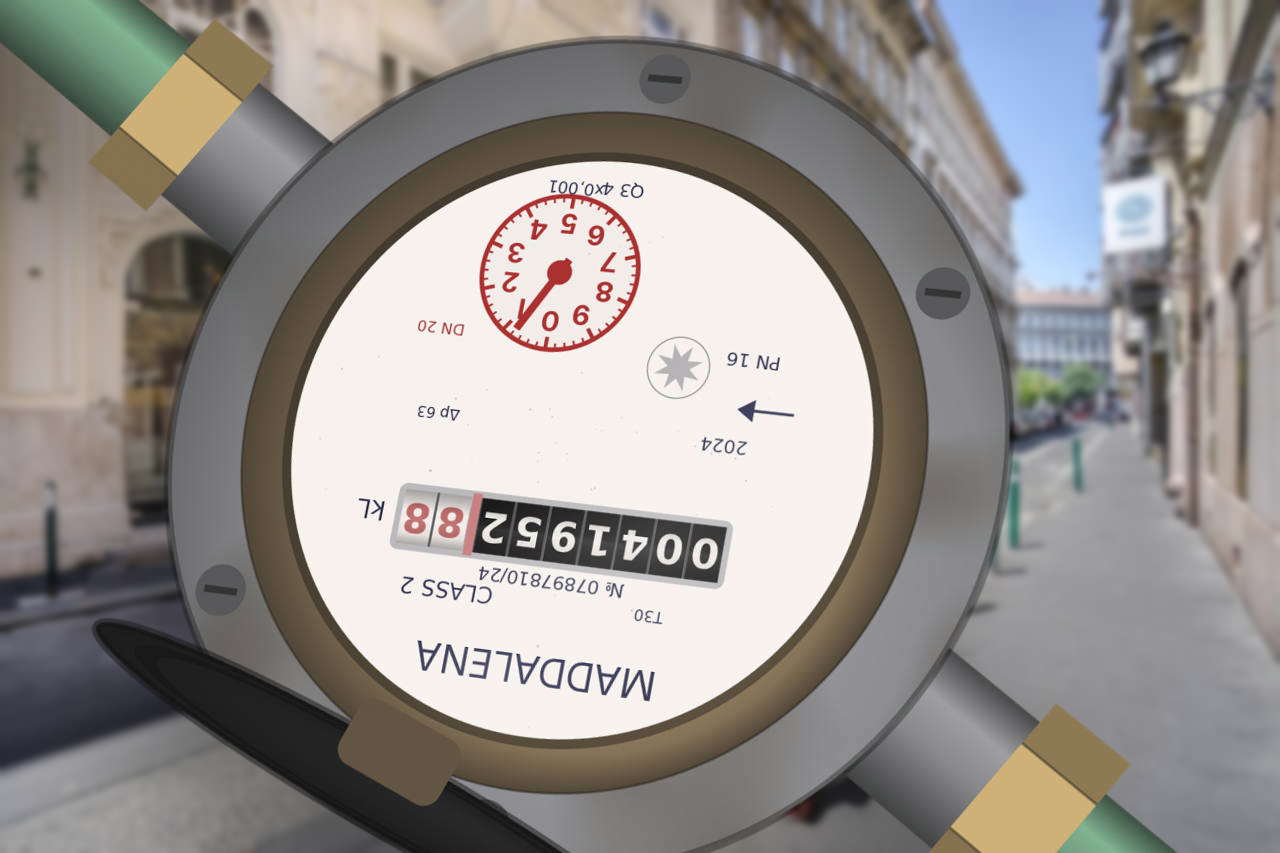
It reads value=41952.880 unit=kL
